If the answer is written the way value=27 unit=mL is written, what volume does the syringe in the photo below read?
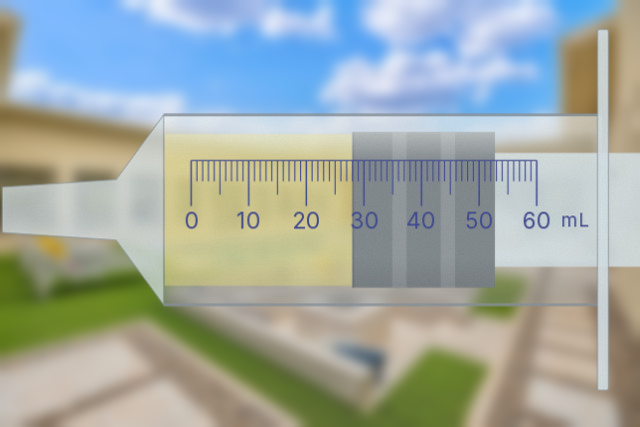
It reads value=28 unit=mL
